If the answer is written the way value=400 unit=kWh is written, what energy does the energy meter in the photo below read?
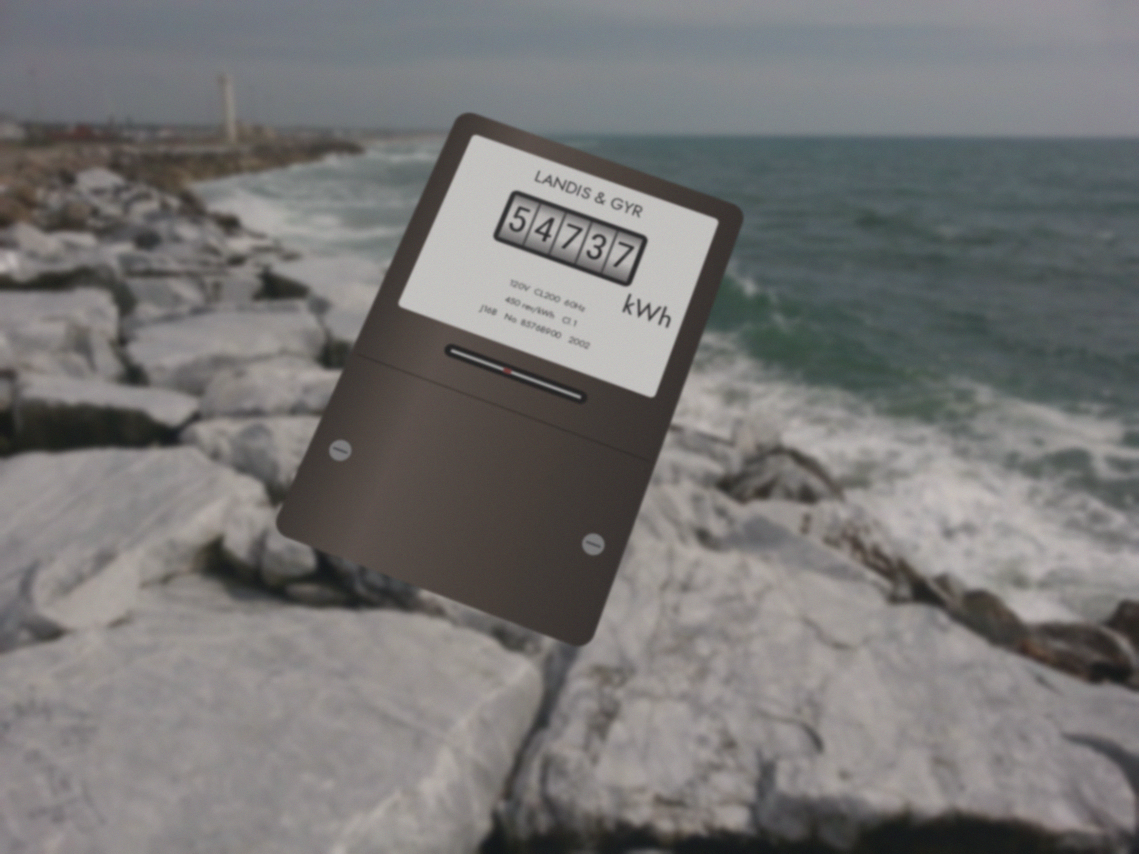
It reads value=54737 unit=kWh
